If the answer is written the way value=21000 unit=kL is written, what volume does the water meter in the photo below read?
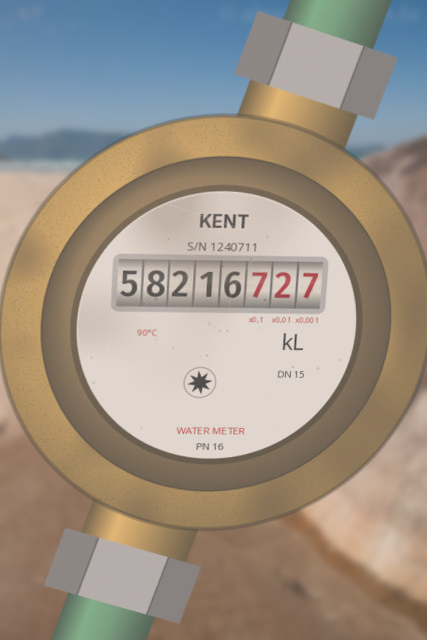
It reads value=58216.727 unit=kL
